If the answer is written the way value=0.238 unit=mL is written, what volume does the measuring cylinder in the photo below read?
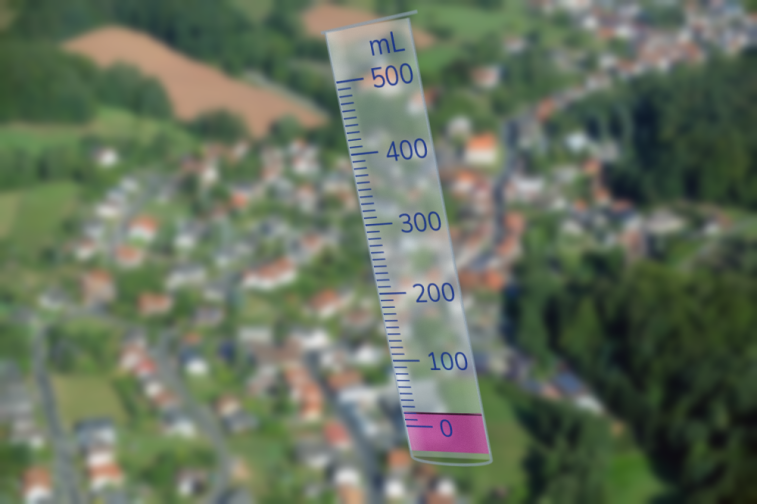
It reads value=20 unit=mL
